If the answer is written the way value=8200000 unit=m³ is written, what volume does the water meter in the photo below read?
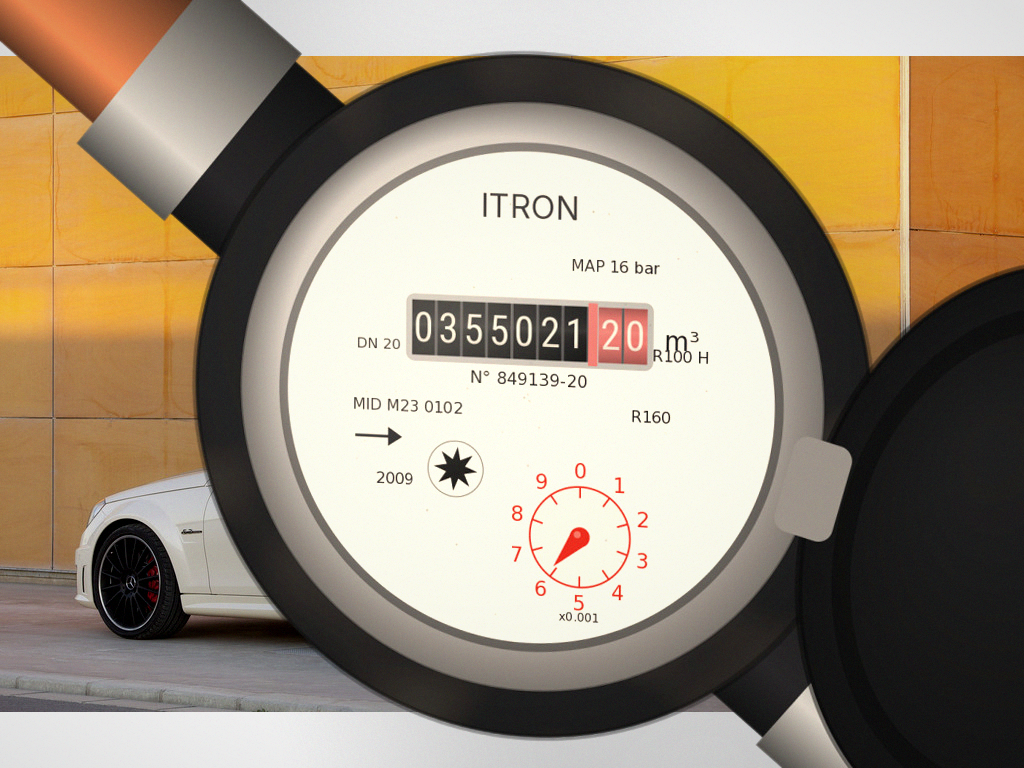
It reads value=355021.206 unit=m³
